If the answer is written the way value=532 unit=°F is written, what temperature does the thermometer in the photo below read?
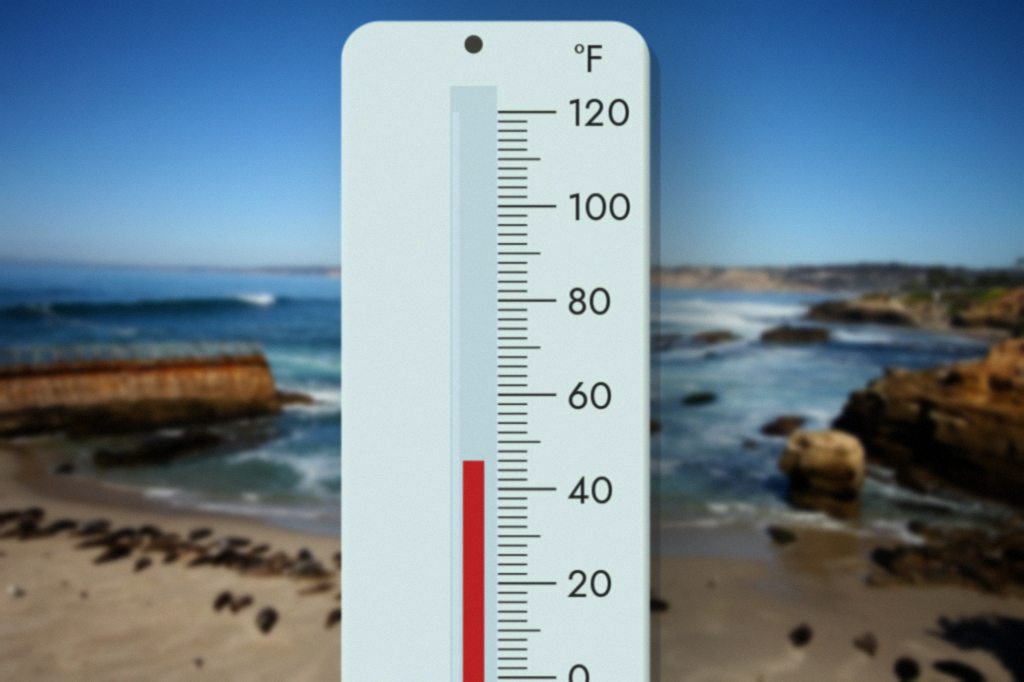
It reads value=46 unit=°F
